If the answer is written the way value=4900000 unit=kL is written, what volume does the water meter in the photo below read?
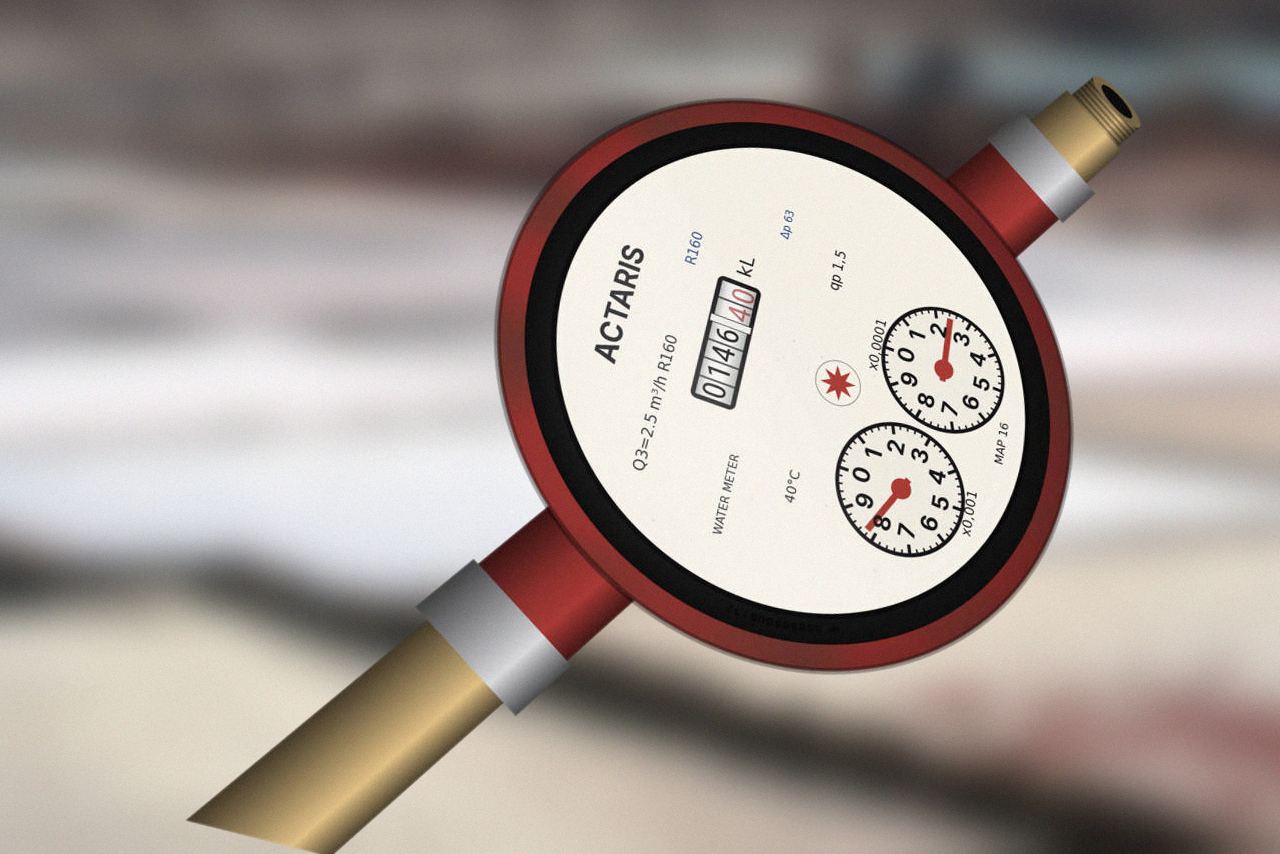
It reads value=146.3982 unit=kL
